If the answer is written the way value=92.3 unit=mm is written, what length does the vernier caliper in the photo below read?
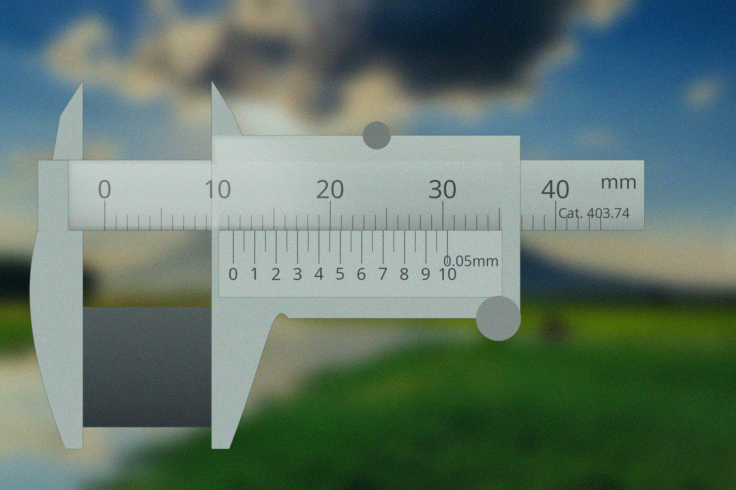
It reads value=11.4 unit=mm
